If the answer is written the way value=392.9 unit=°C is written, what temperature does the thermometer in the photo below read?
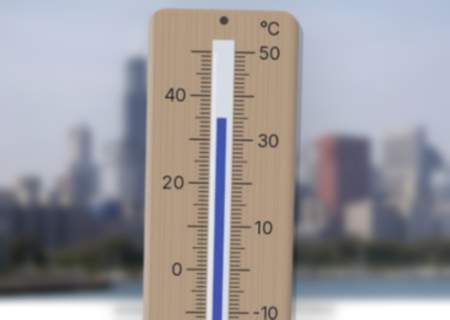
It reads value=35 unit=°C
